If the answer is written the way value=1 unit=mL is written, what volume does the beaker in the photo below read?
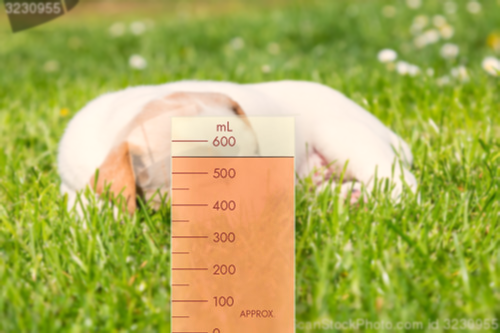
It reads value=550 unit=mL
